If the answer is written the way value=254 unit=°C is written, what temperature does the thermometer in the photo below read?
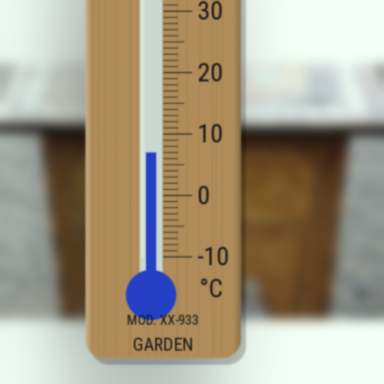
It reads value=7 unit=°C
